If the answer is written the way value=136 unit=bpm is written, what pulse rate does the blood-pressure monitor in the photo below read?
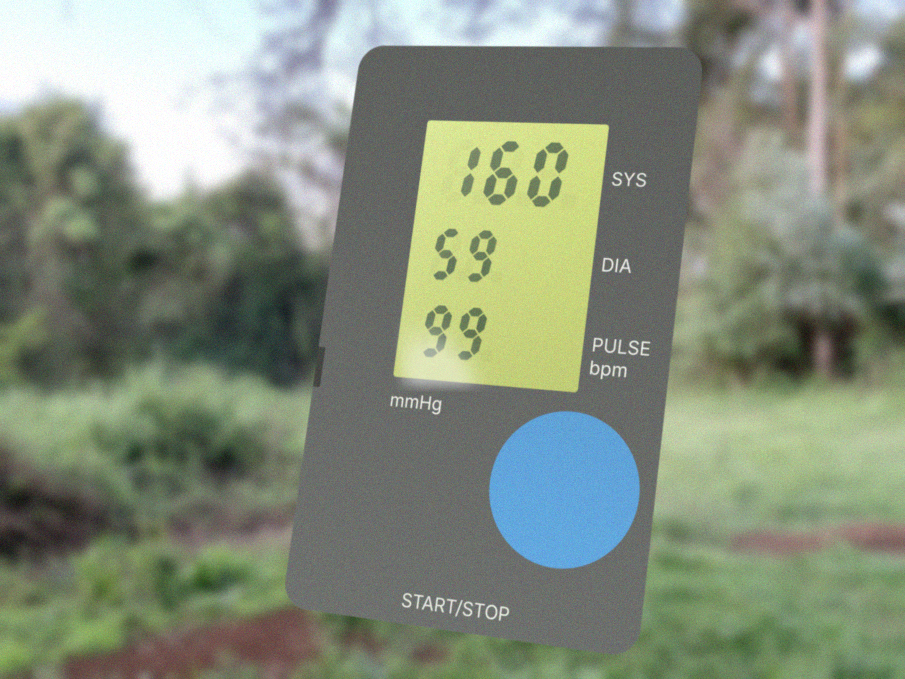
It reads value=99 unit=bpm
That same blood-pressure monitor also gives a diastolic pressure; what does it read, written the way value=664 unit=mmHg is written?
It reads value=59 unit=mmHg
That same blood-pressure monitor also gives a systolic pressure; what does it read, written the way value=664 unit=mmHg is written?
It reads value=160 unit=mmHg
